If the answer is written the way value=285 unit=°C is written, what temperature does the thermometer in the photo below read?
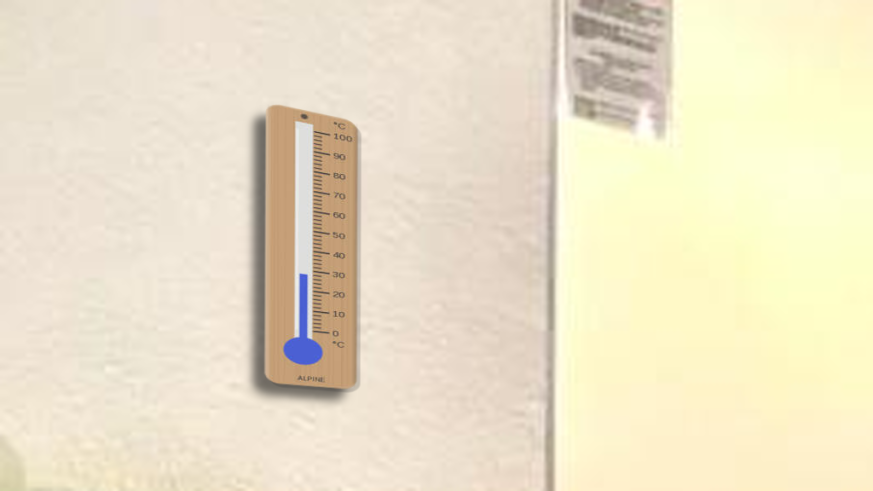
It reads value=28 unit=°C
